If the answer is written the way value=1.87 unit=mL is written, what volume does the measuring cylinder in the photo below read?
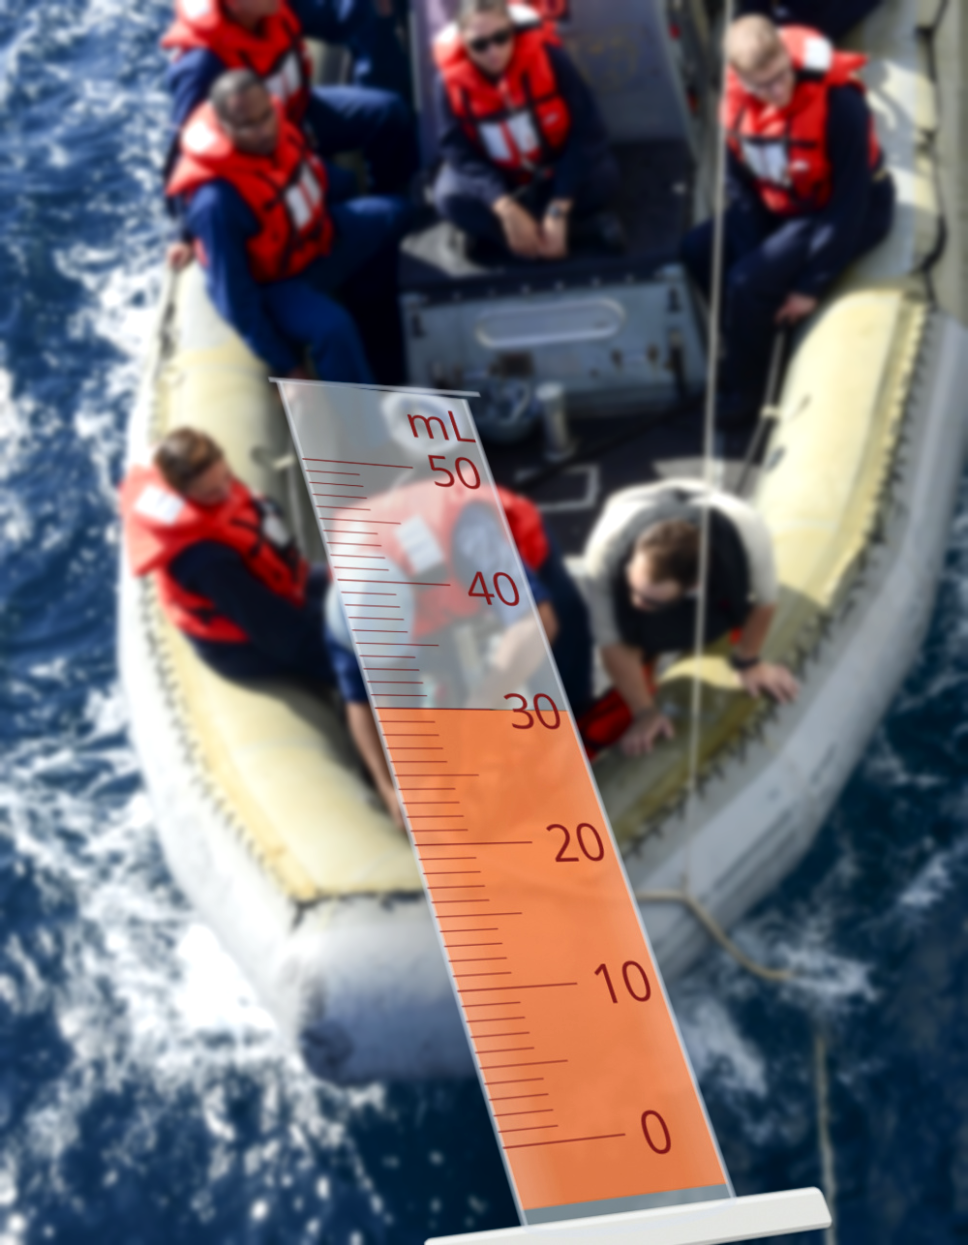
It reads value=30 unit=mL
